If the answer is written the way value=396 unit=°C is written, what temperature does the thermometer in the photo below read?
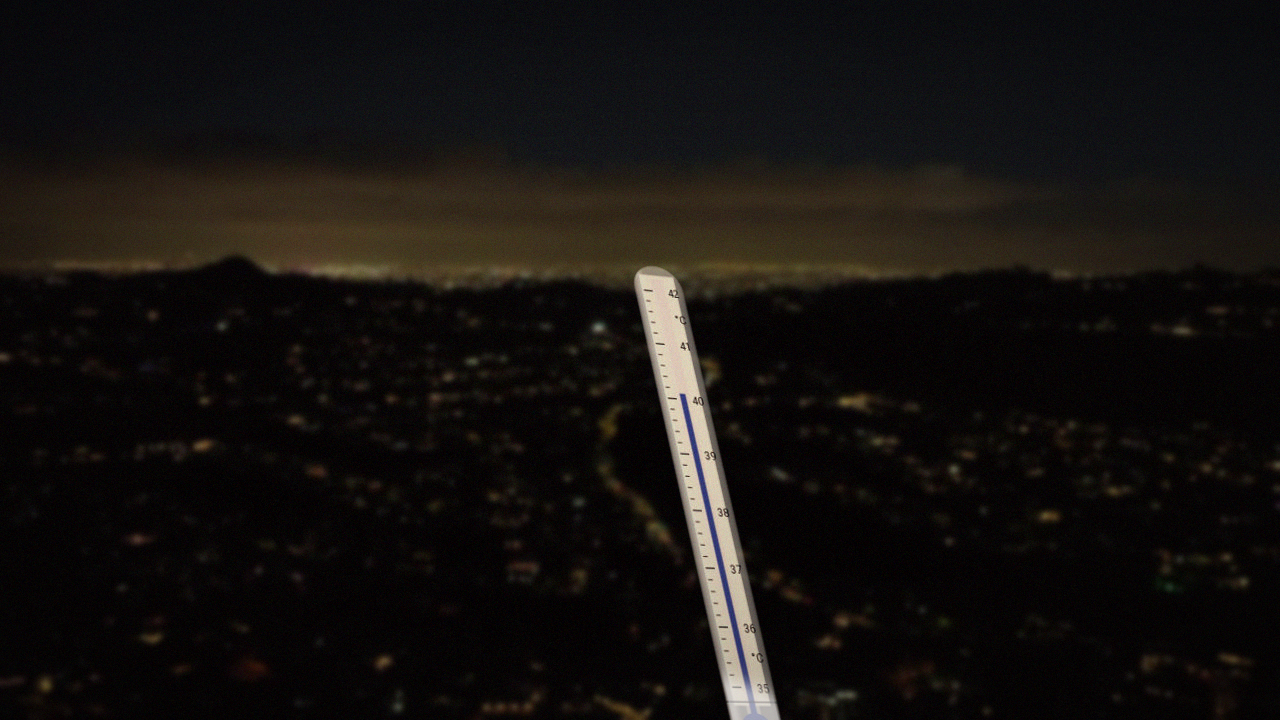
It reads value=40.1 unit=°C
